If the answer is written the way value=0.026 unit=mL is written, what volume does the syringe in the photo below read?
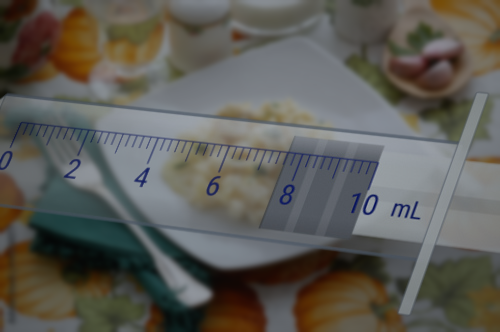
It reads value=7.6 unit=mL
